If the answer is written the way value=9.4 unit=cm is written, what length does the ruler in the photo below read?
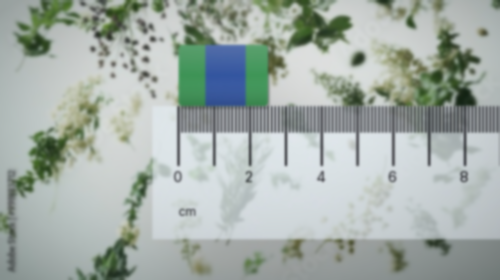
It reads value=2.5 unit=cm
